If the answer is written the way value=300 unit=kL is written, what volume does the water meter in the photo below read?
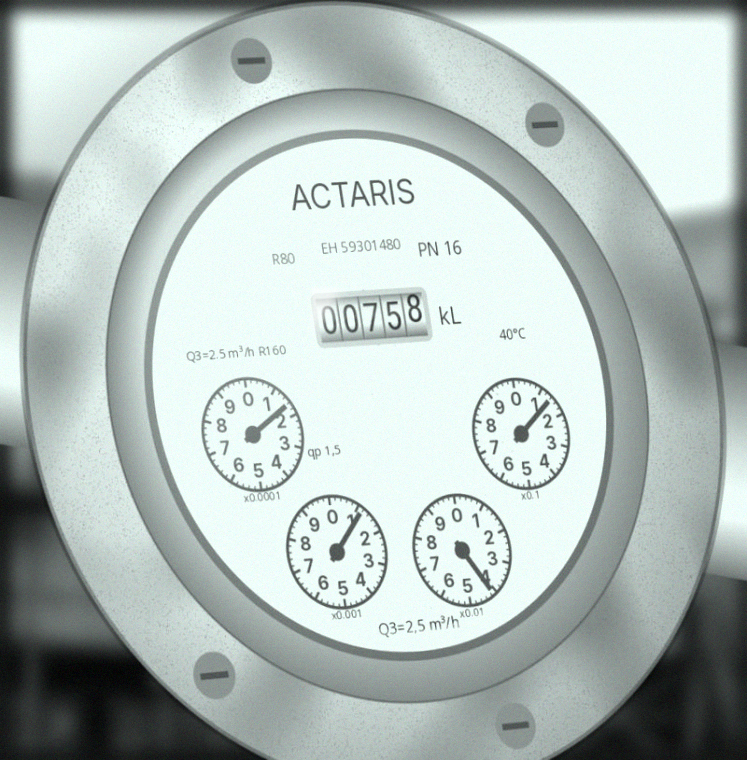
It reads value=758.1411 unit=kL
